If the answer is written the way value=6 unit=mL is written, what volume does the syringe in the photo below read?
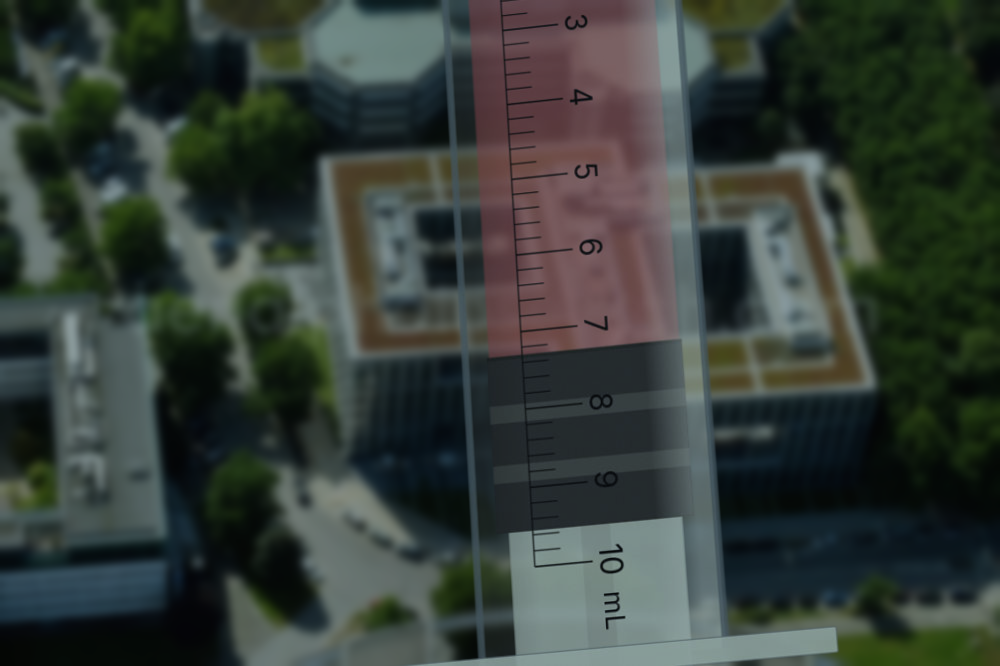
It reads value=7.3 unit=mL
